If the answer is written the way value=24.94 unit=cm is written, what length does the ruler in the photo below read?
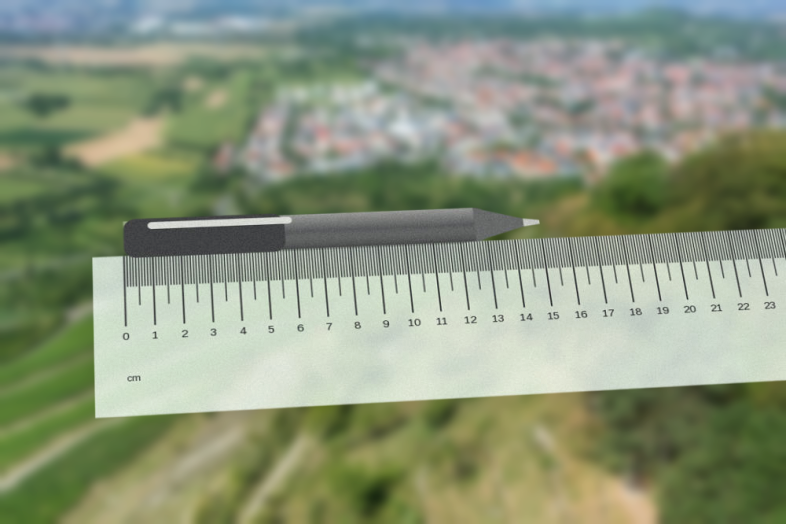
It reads value=15 unit=cm
